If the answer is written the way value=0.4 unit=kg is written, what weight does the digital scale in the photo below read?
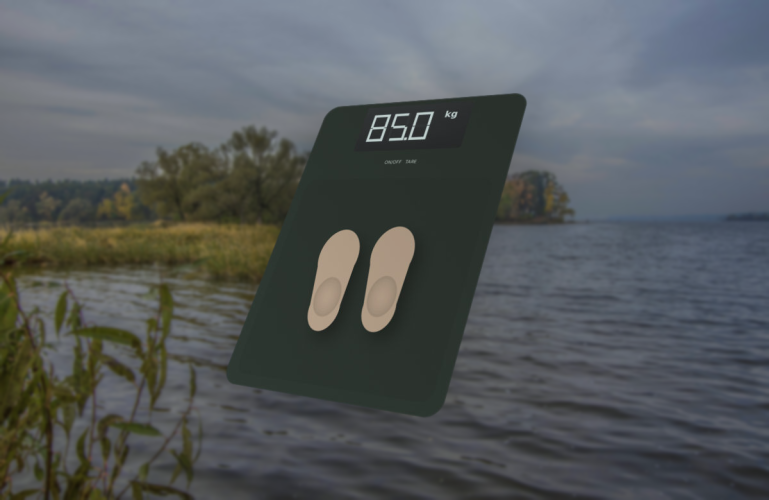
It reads value=85.0 unit=kg
